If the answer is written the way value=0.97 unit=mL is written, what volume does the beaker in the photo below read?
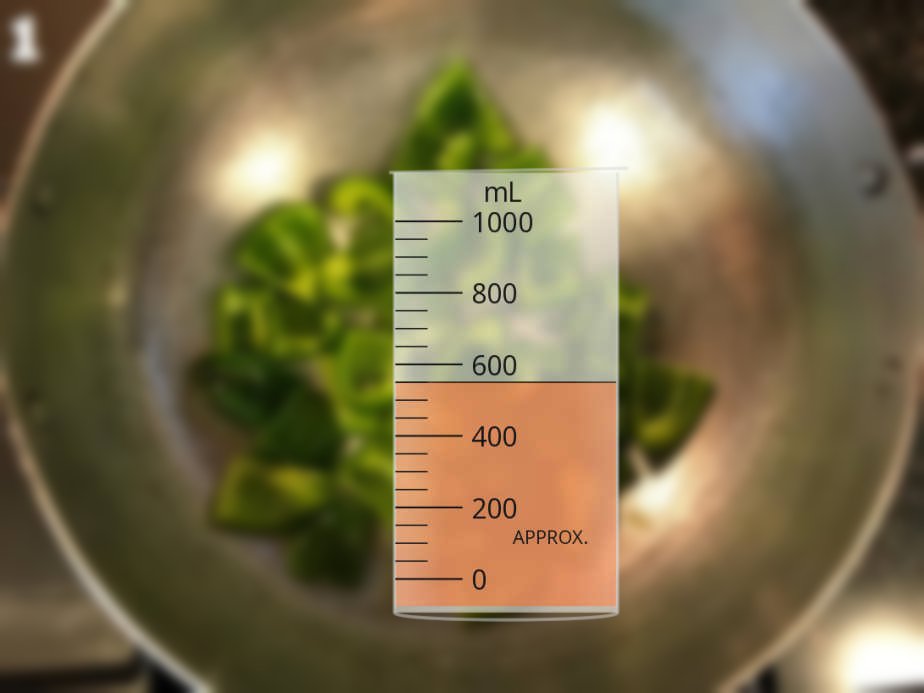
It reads value=550 unit=mL
